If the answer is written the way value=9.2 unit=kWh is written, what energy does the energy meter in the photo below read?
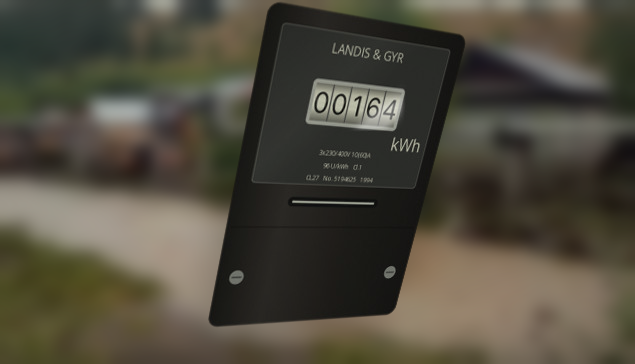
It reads value=164 unit=kWh
